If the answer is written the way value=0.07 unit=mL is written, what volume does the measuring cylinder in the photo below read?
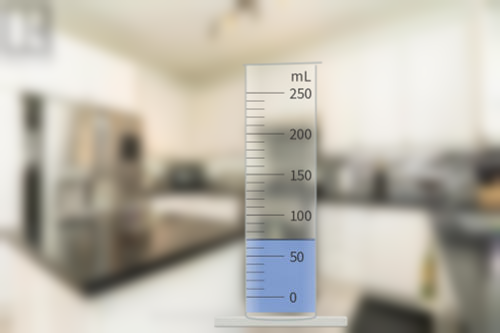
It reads value=70 unit=mL
